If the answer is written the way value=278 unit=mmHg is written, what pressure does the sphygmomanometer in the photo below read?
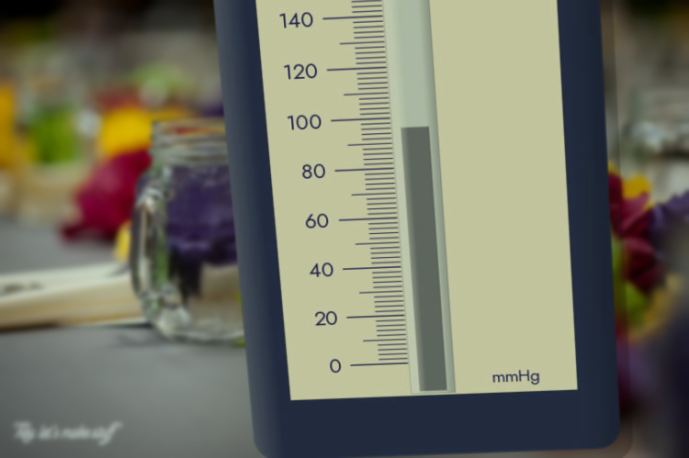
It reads value=96 unit=mmHg
